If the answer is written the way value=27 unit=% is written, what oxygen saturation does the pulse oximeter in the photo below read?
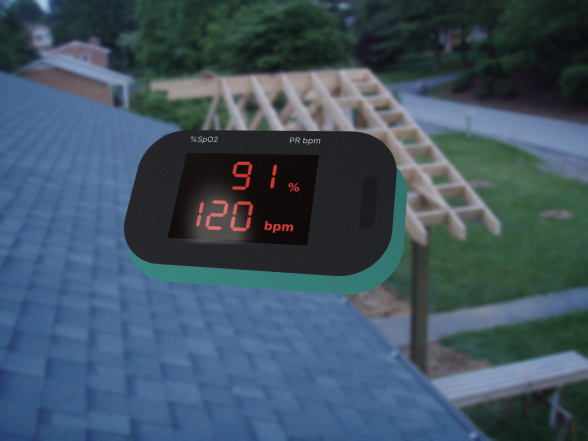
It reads value=91 unit=%
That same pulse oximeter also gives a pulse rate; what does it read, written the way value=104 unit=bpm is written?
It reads value=120 unit=bpm
